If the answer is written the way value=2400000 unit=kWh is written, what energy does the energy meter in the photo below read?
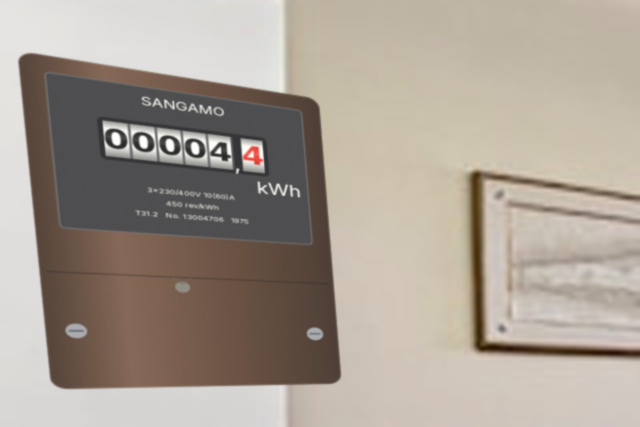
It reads value=4.4 unit=kWh
